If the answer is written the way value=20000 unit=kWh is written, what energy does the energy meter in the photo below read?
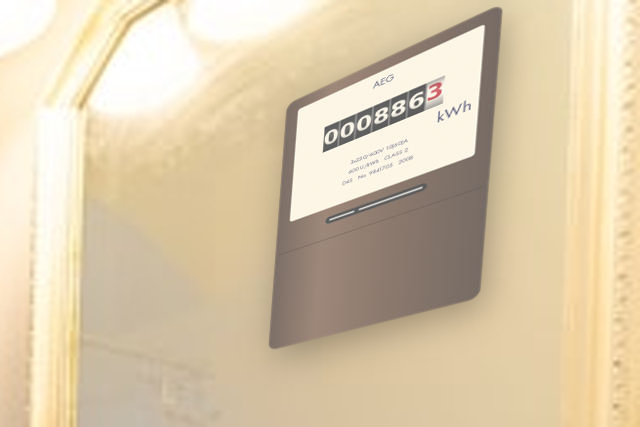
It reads value=886.3 unit=kWh
